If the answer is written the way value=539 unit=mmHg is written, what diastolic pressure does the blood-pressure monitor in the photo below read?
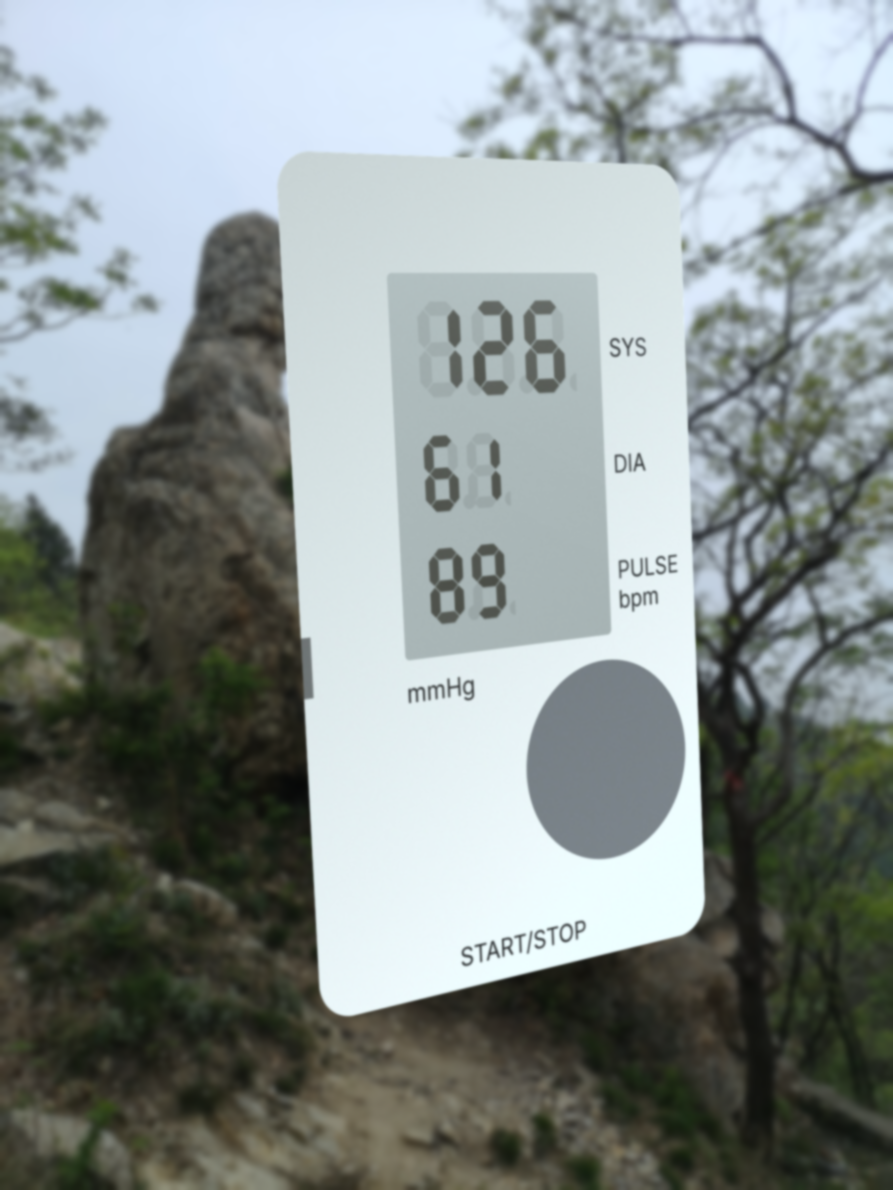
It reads value=61 unit=mmHg
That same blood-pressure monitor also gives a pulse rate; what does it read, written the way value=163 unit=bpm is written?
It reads value=89 unit=bpm
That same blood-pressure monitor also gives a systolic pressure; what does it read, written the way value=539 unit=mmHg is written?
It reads value=126 unit=mmHg
